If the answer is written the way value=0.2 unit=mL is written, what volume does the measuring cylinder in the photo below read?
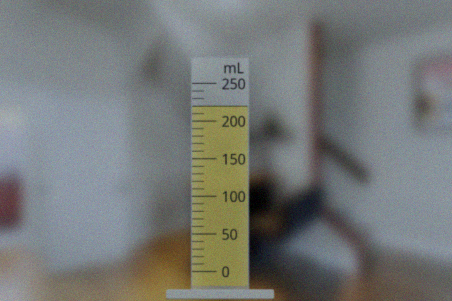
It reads value=220 unit=mL
